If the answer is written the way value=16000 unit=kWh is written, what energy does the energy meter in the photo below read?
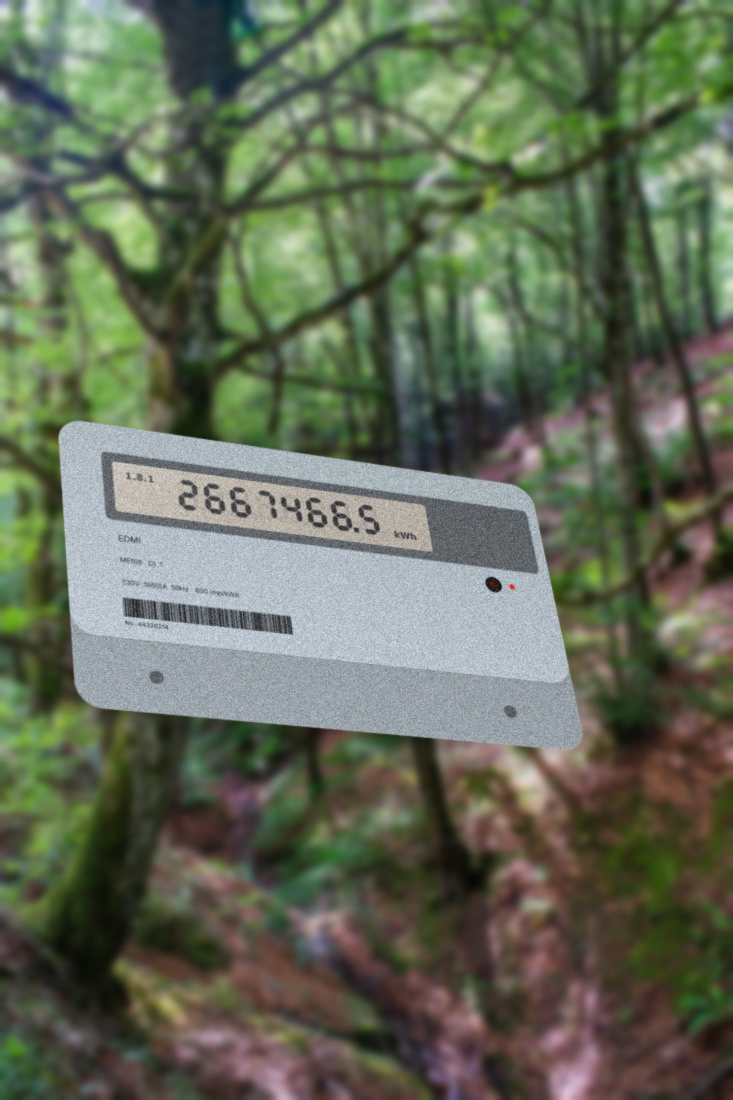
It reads value=2667466.5 unit=kWh
